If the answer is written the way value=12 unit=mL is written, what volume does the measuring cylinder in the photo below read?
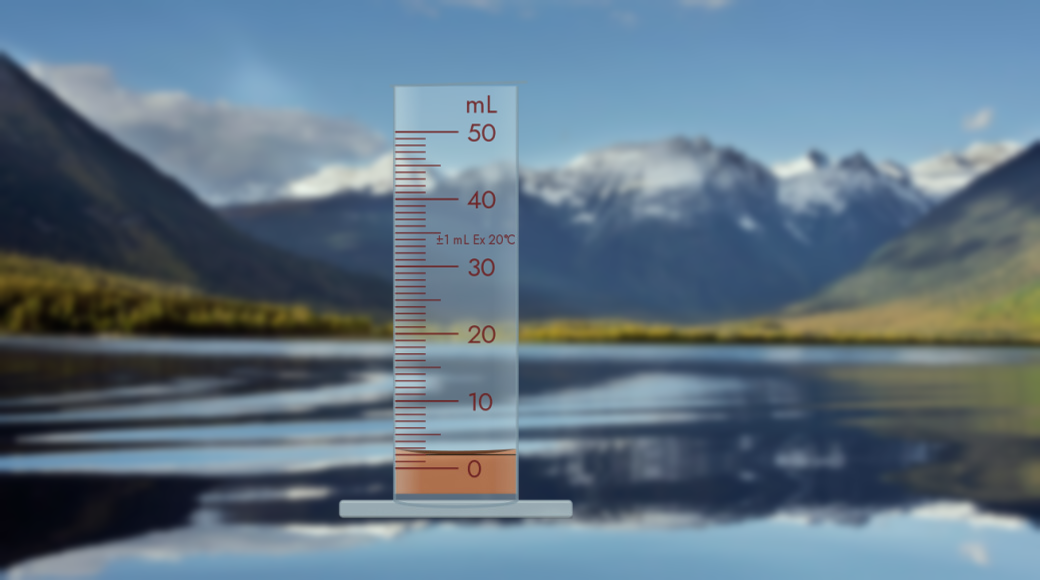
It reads value=2 unit=mL
